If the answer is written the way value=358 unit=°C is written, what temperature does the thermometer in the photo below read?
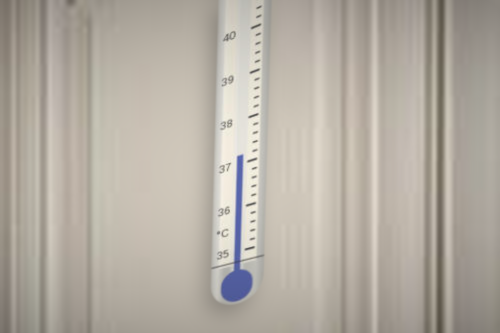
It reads value=37.2 unit=°C
